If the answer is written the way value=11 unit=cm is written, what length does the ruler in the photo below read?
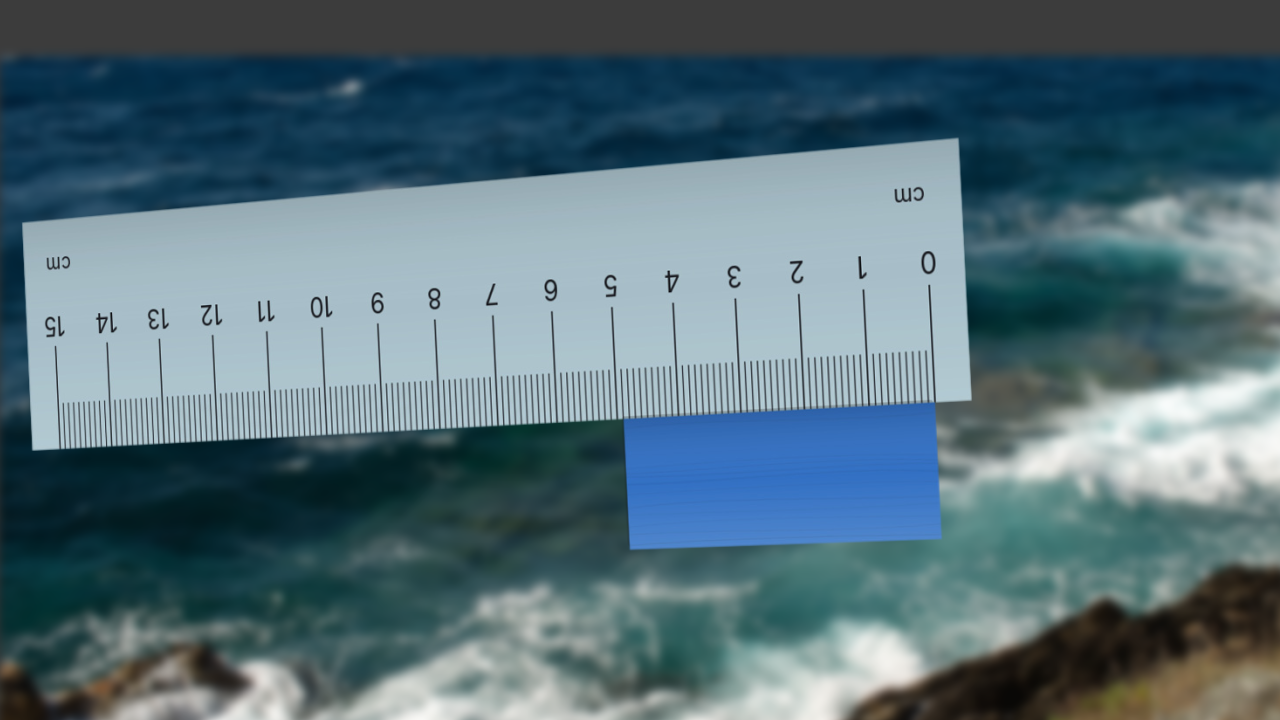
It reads value=4.9 unit=cm
